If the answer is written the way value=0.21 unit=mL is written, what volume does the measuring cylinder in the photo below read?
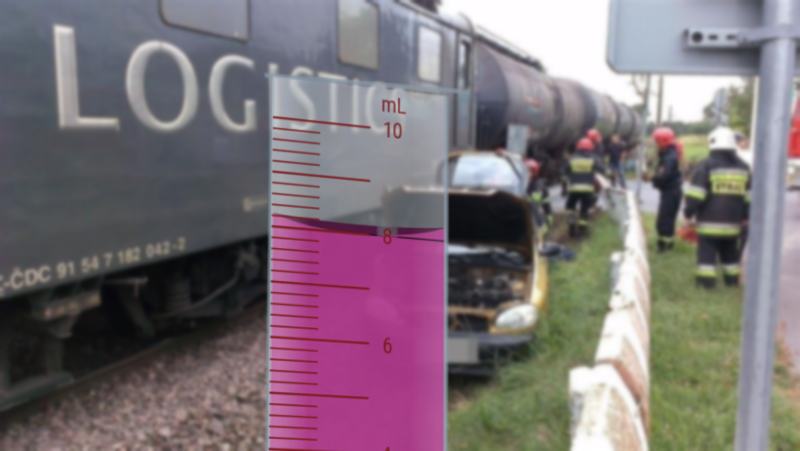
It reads value=8 unit=mL
